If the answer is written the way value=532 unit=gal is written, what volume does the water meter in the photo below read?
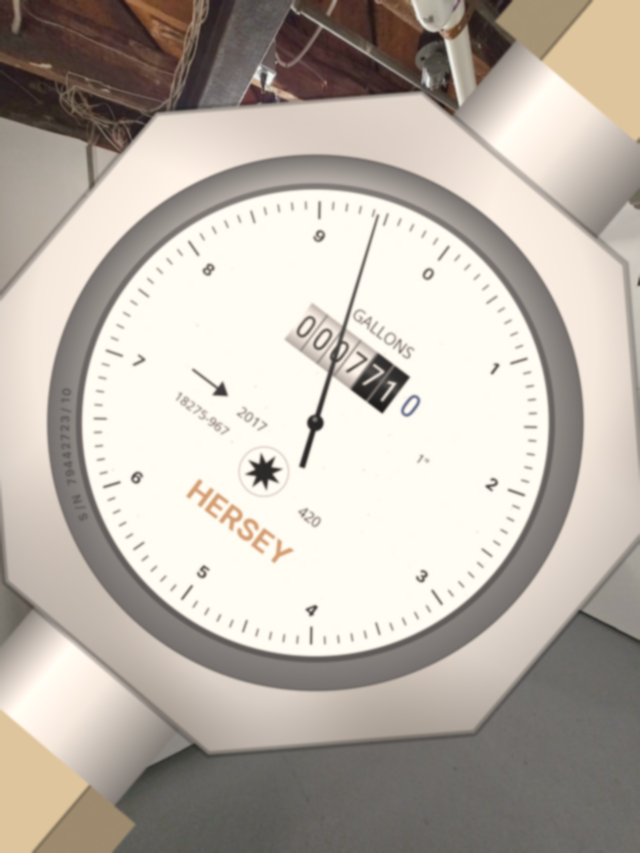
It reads value=7709.4 unit=gal
